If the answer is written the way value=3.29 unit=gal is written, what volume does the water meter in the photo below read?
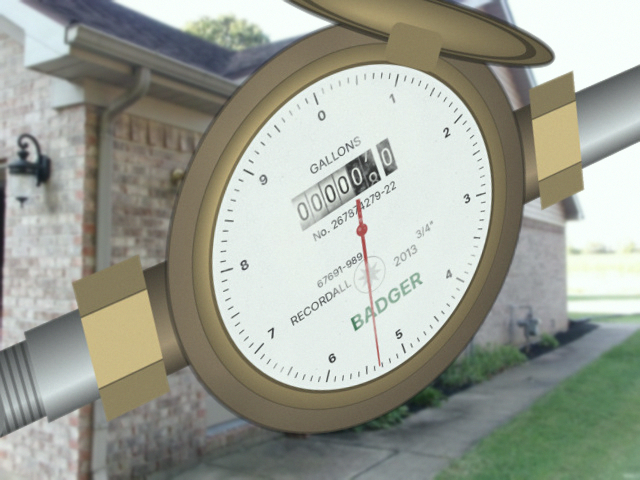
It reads value=75.3 unit=gal
